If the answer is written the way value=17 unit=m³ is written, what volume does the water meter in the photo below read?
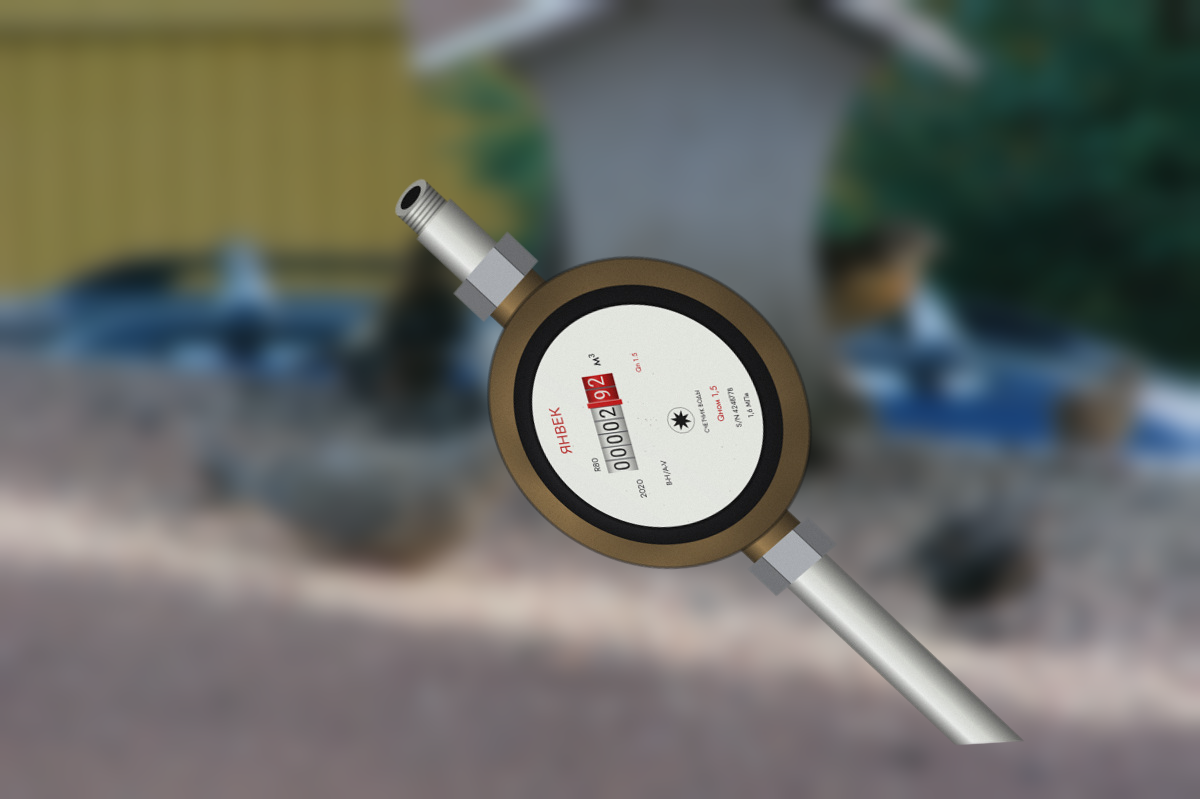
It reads value=2.92 unit=m³
